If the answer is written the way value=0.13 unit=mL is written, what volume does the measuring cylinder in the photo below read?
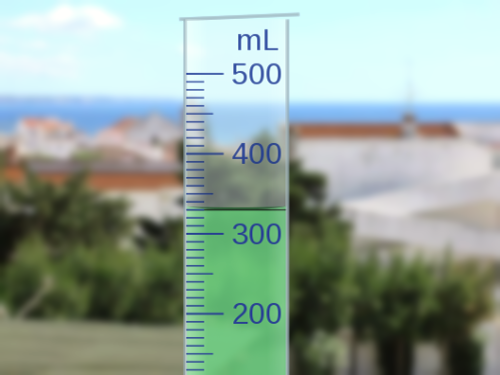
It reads value=330 unit=mL
